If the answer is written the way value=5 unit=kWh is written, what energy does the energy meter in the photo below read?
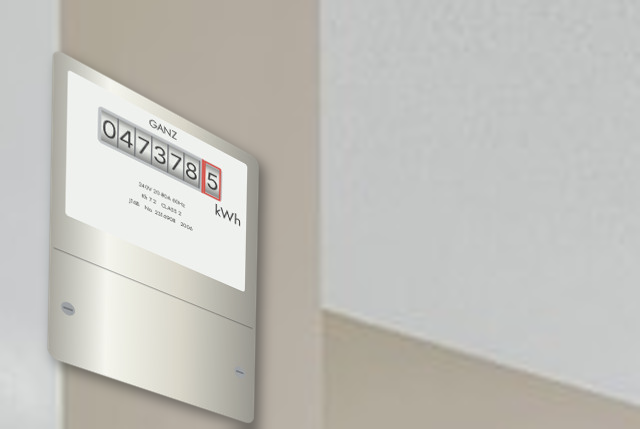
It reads value=47378.5 unit=kWh
